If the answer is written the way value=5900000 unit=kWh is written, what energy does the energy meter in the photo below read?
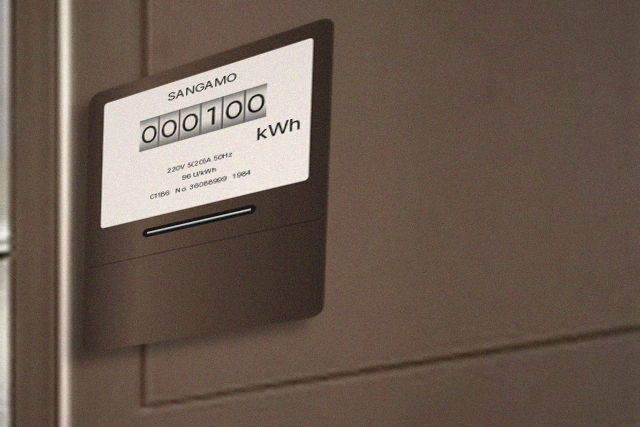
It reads value=100 unit=kWh
